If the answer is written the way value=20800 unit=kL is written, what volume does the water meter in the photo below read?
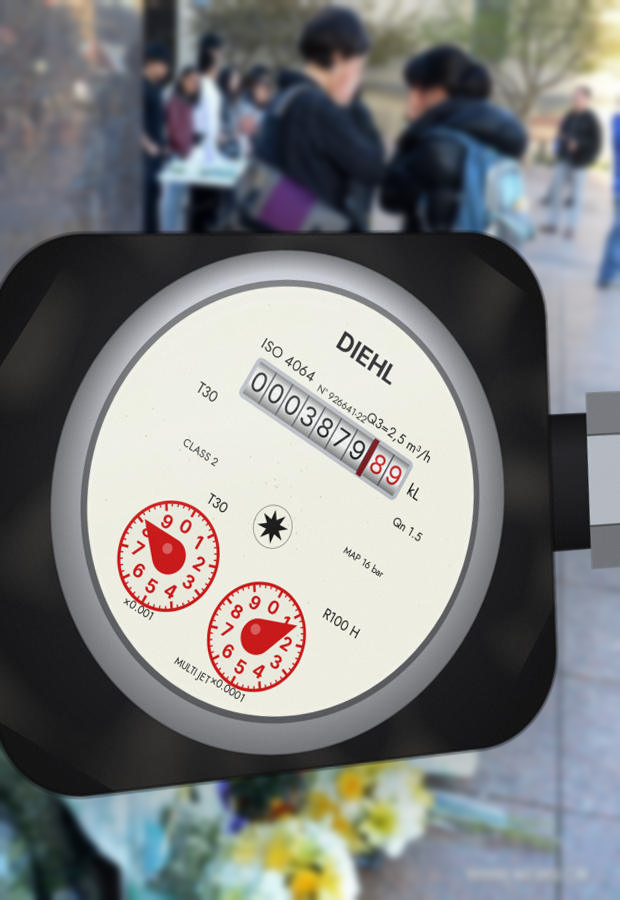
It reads value=3879.8981 unit=kL
